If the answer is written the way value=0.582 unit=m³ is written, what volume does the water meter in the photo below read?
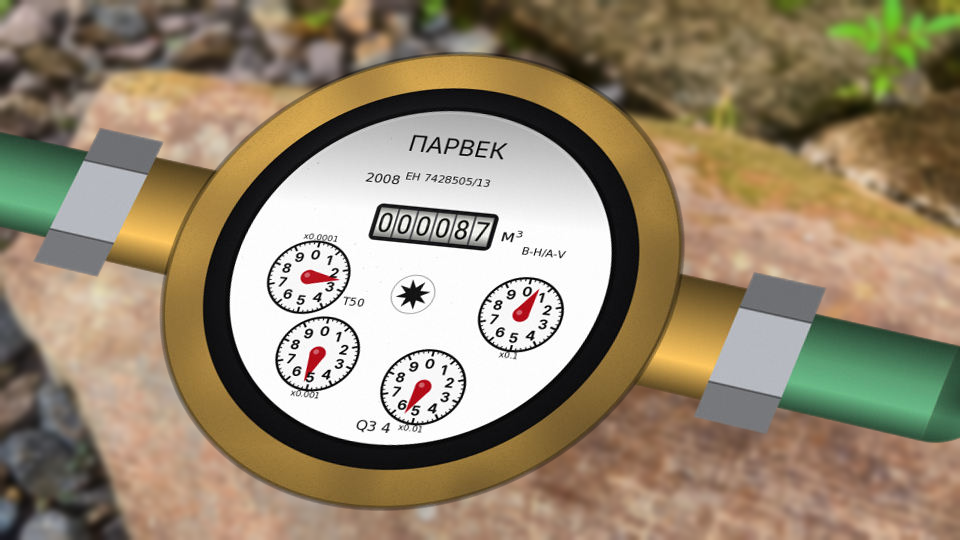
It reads value=87.0552 unit=m³
